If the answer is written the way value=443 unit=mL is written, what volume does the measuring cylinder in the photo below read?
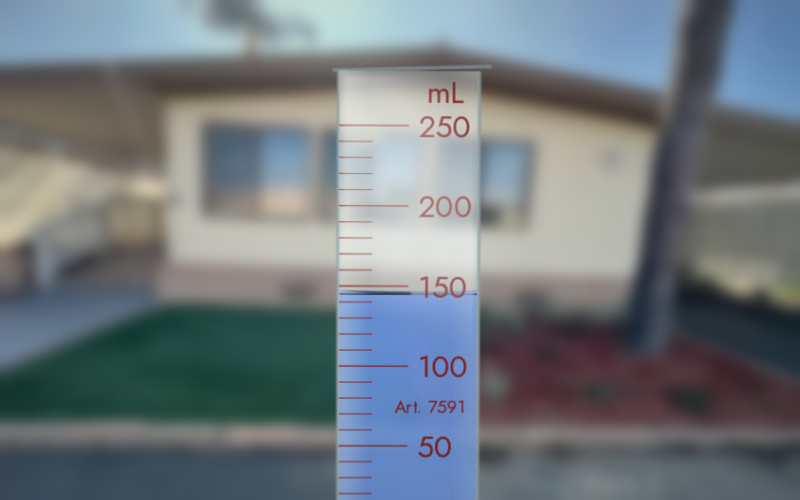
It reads value=145 unit=mL
